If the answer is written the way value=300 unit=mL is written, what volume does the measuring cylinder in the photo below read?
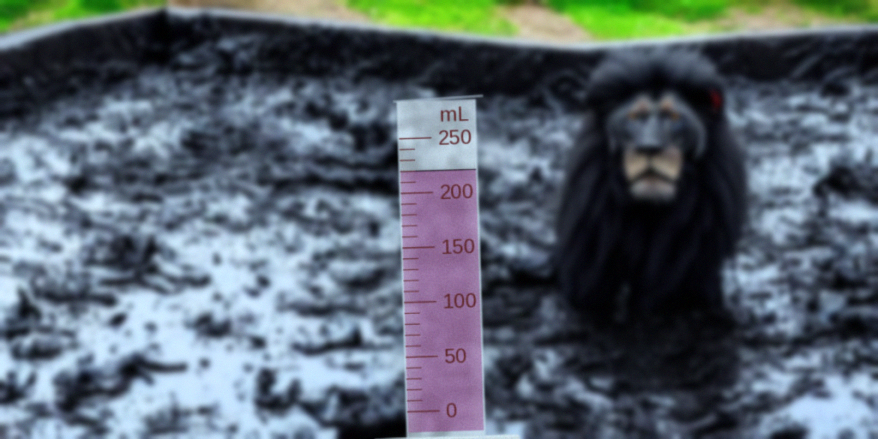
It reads value=220 unit=mL
